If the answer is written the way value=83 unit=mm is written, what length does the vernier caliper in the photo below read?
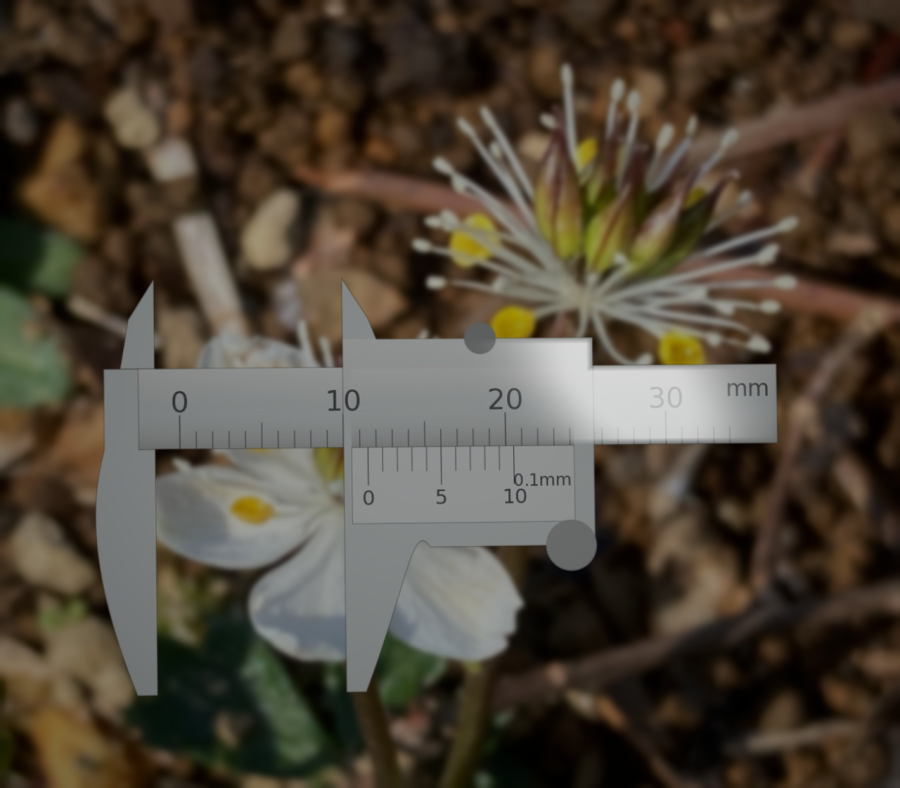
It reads value=11.5 unit=mm
